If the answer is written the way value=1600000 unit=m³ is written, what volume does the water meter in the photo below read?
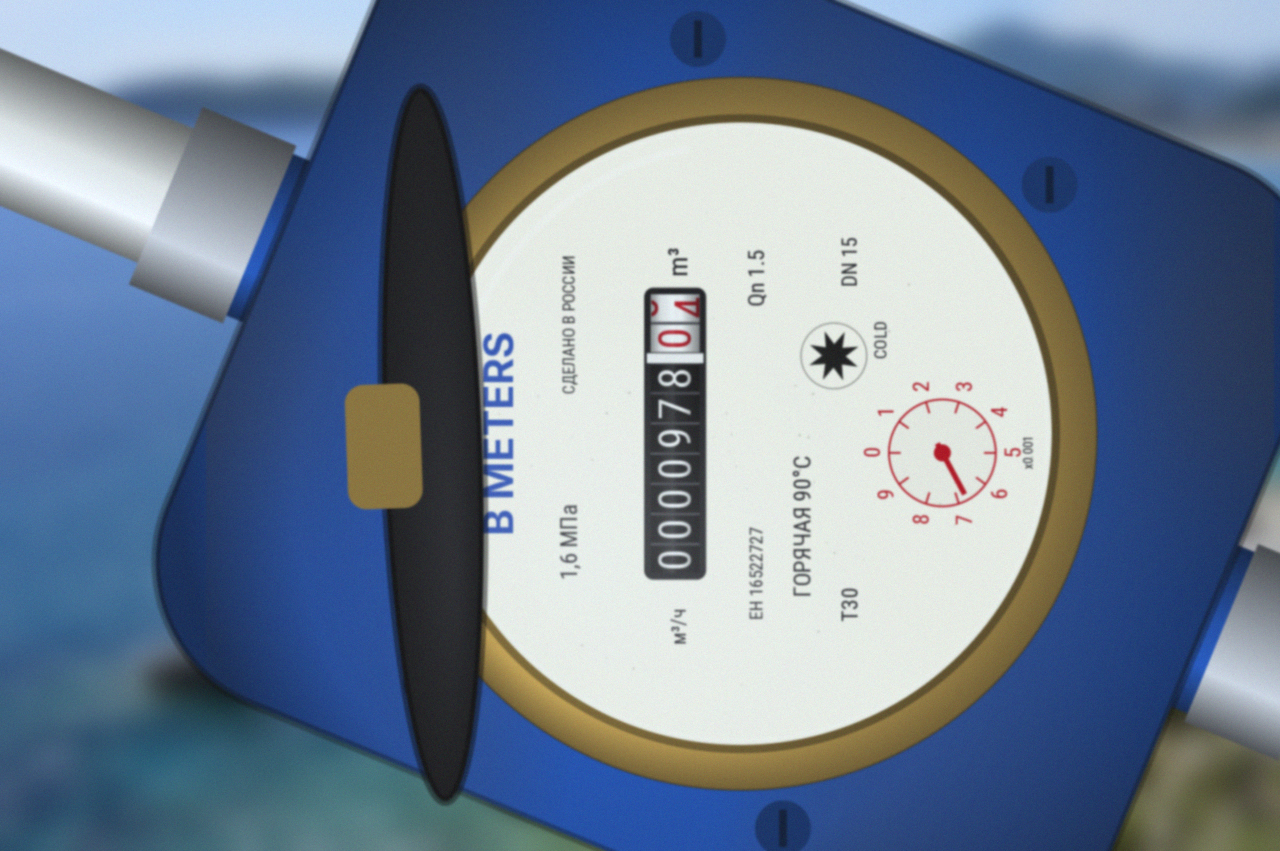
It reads value=978.036 unit=m³
